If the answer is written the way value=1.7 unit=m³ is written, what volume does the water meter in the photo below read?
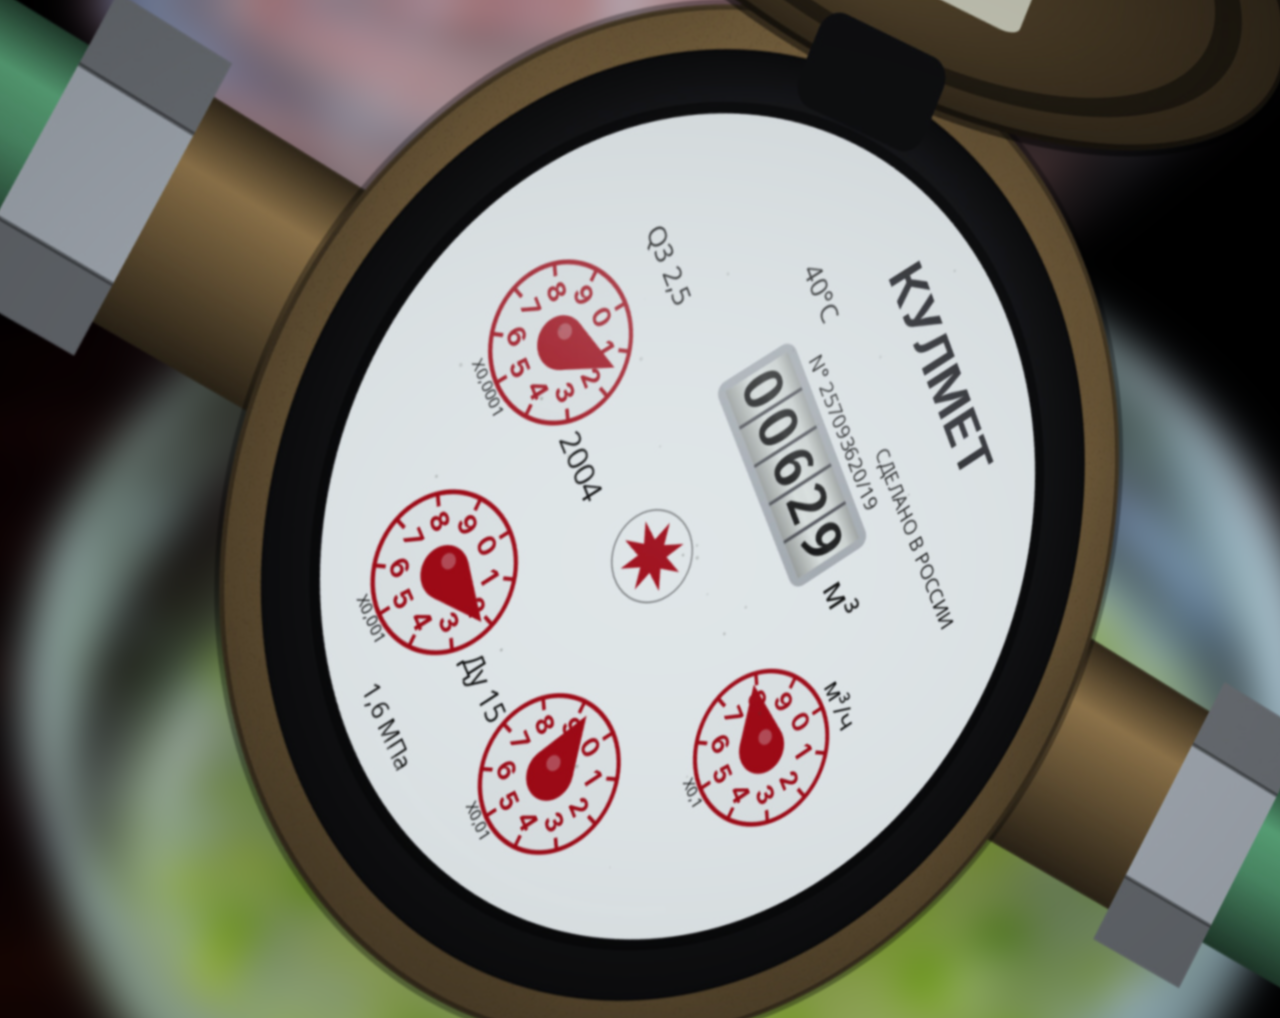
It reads value=629.7921 unit=m³
